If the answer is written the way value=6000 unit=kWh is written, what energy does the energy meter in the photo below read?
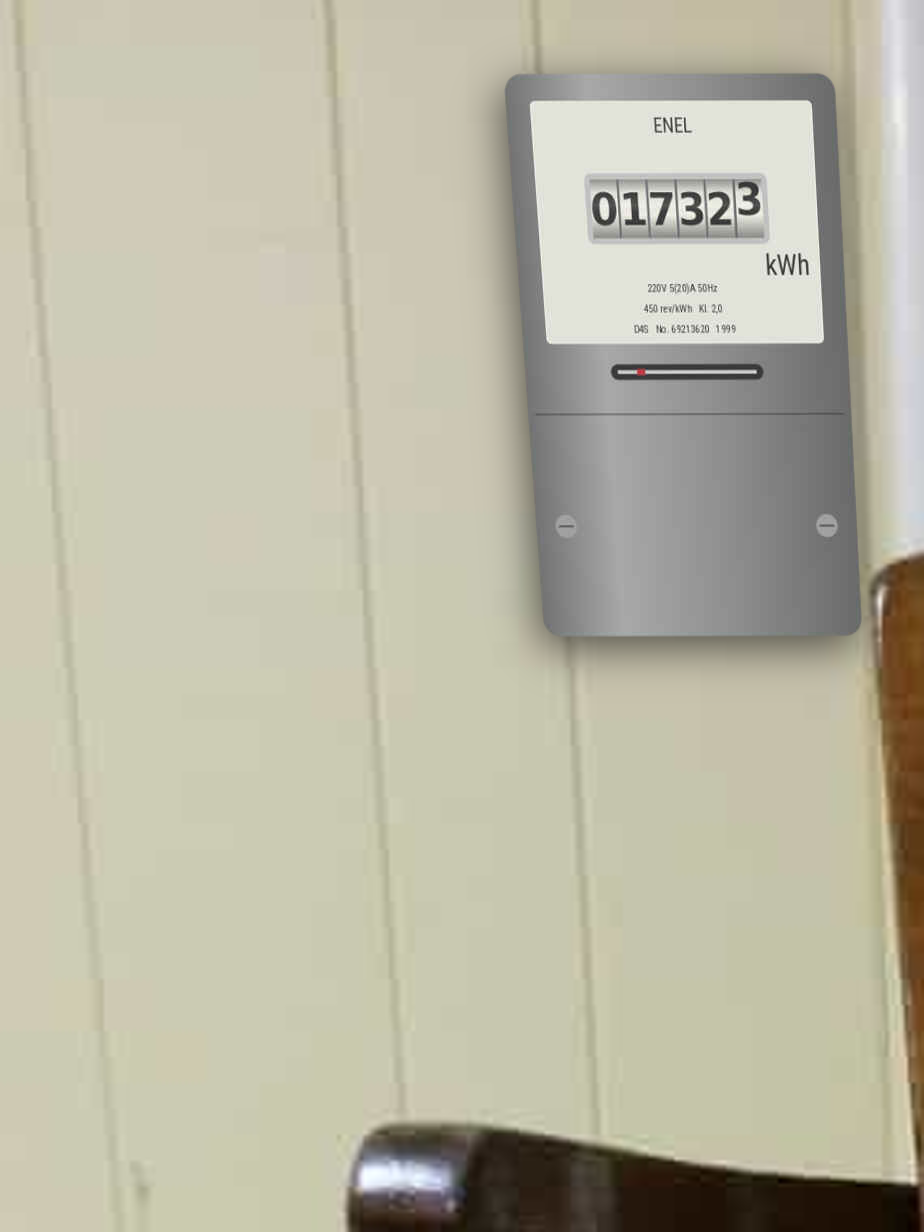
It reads value=17323 unit=kWh
